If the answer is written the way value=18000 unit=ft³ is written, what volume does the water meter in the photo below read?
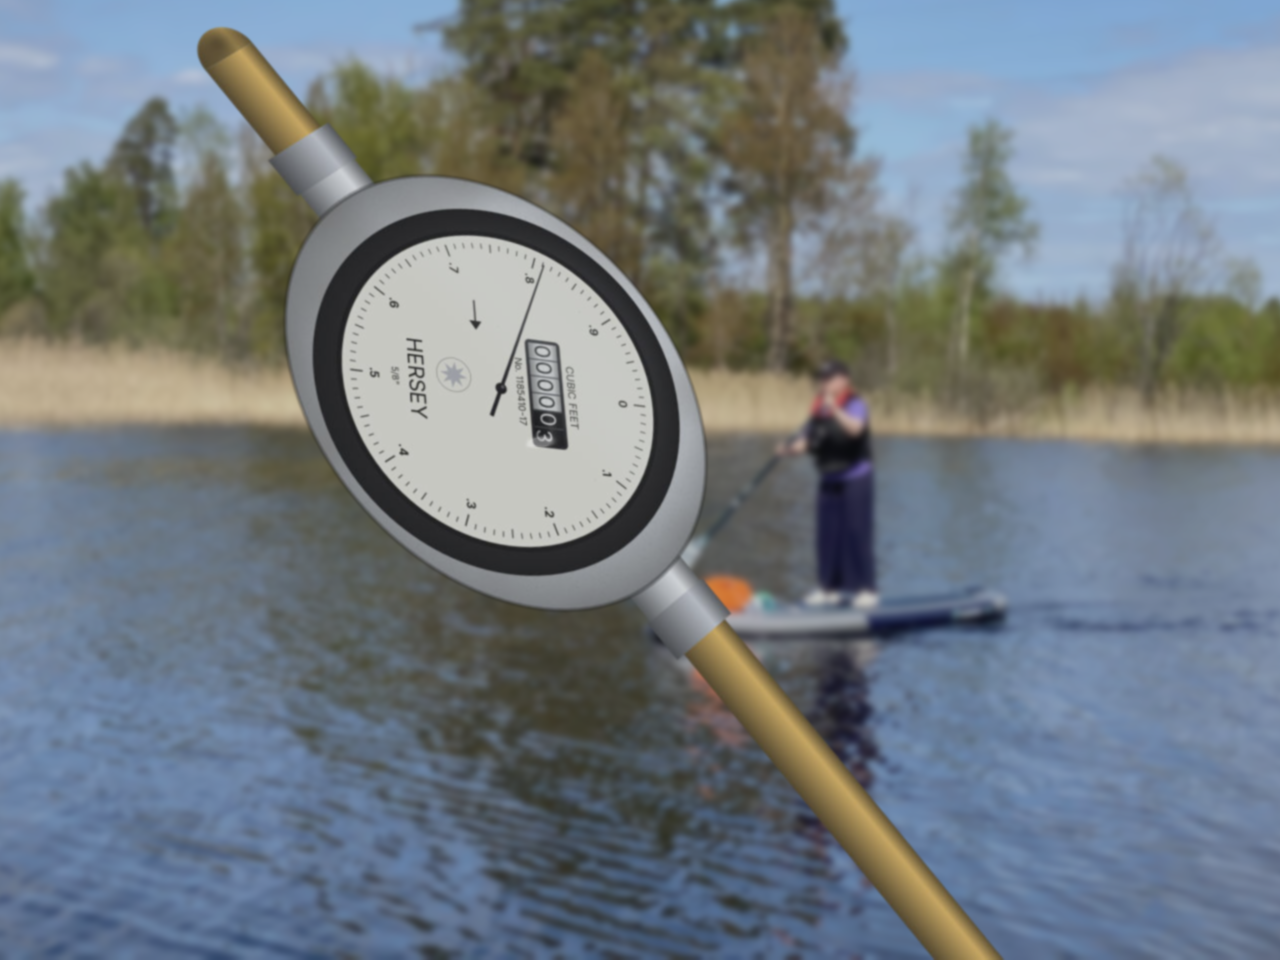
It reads value=2.81 unit=ft³
